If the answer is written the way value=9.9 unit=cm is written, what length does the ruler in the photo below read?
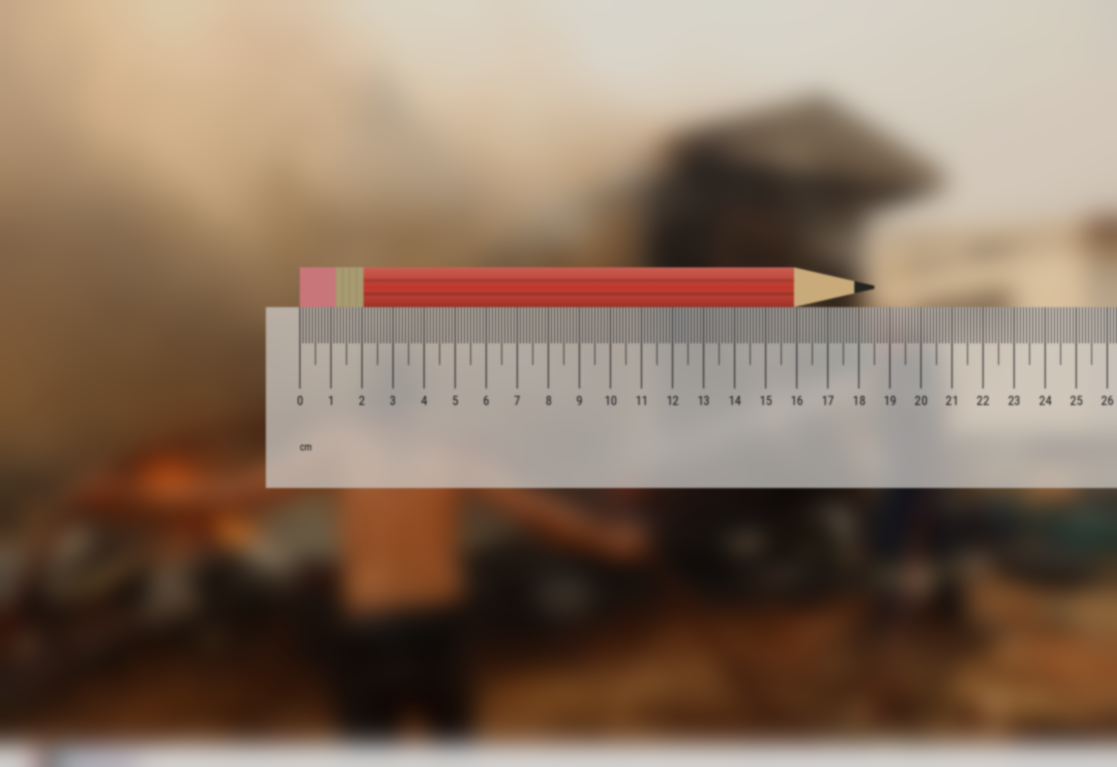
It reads value=18.5 unit=cm
